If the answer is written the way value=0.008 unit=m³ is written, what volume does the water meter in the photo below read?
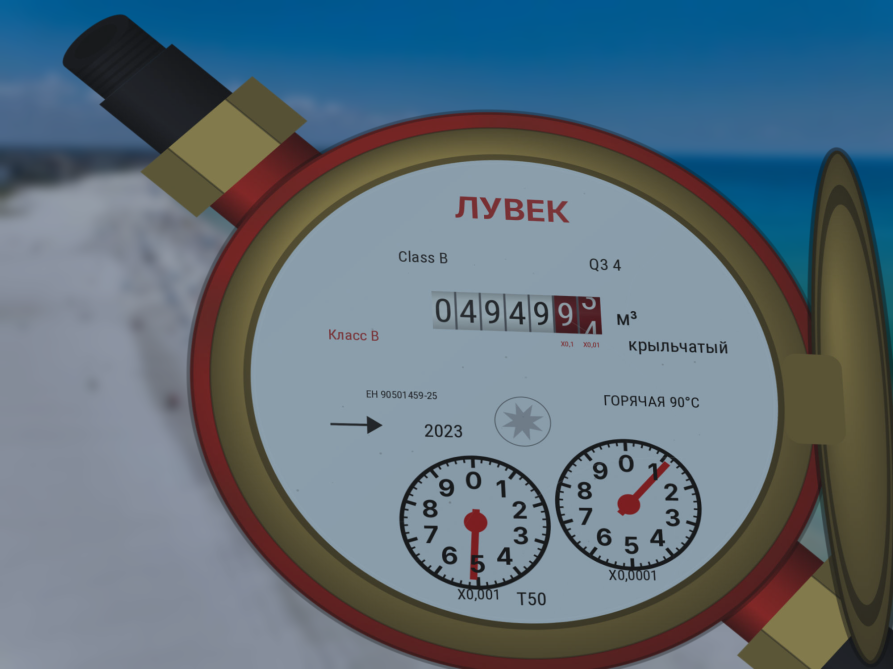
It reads value=4949.9351 unit=m³
